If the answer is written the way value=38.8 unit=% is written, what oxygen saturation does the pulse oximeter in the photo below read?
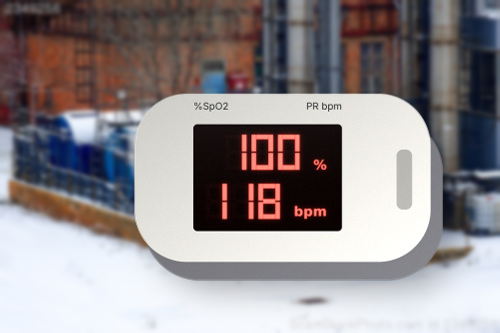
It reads value=100 unit=%
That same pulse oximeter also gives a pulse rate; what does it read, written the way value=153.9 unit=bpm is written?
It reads value=118 unit=bpm
